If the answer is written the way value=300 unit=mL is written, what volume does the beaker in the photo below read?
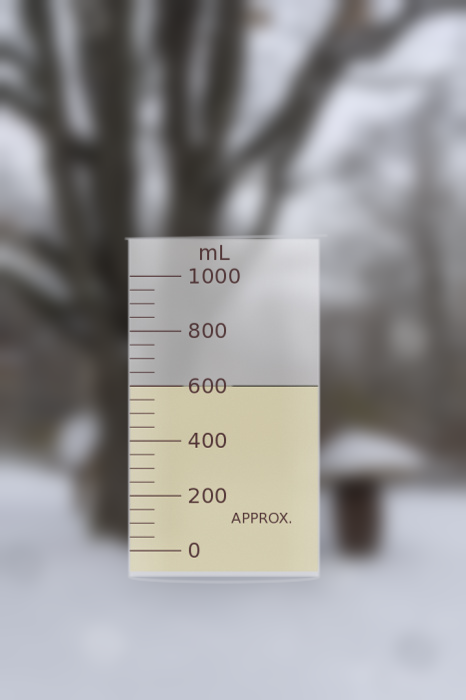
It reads value=600 unit=mL
